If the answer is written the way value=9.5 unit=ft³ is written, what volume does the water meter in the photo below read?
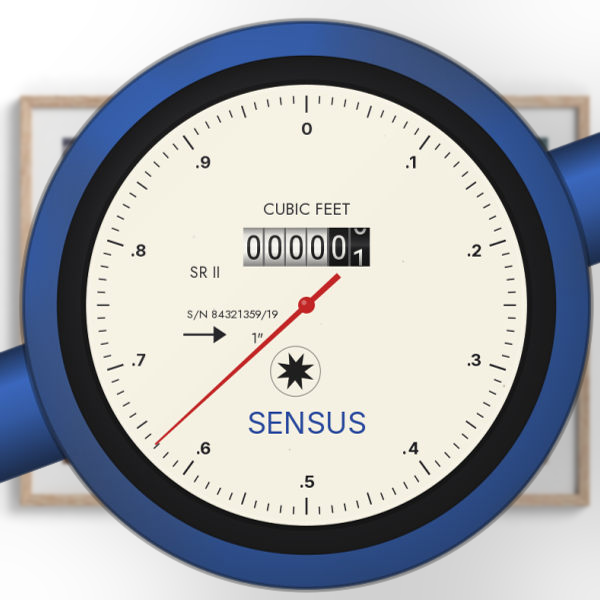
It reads value=0.63 unit=ft³
